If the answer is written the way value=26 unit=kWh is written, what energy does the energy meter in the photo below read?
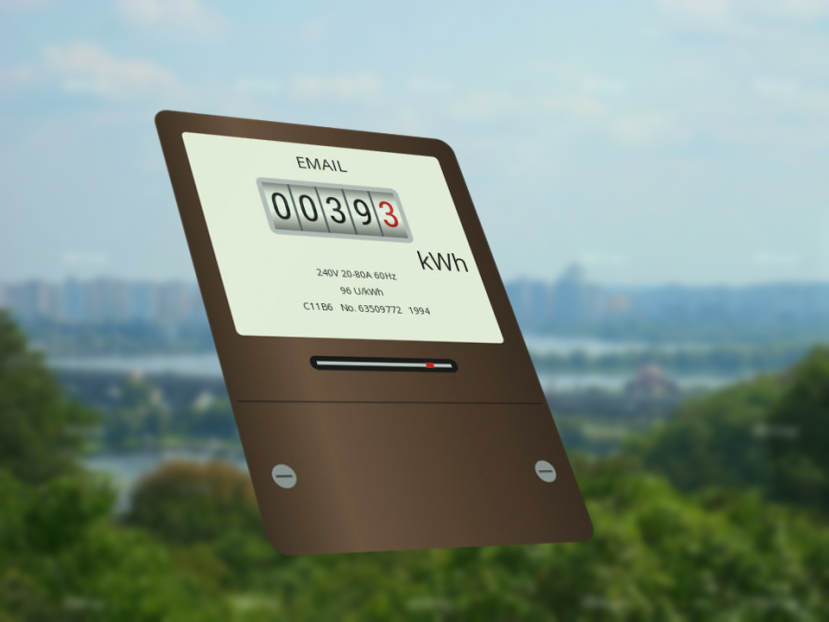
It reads value=39.3 unit=kWh
